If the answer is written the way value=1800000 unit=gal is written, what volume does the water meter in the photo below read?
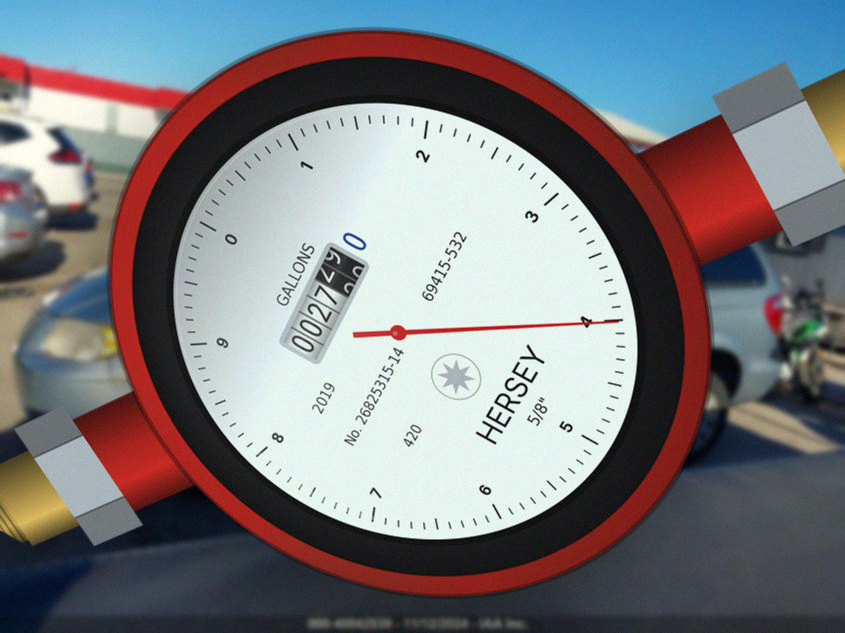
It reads value=27294.0 unit=gal
